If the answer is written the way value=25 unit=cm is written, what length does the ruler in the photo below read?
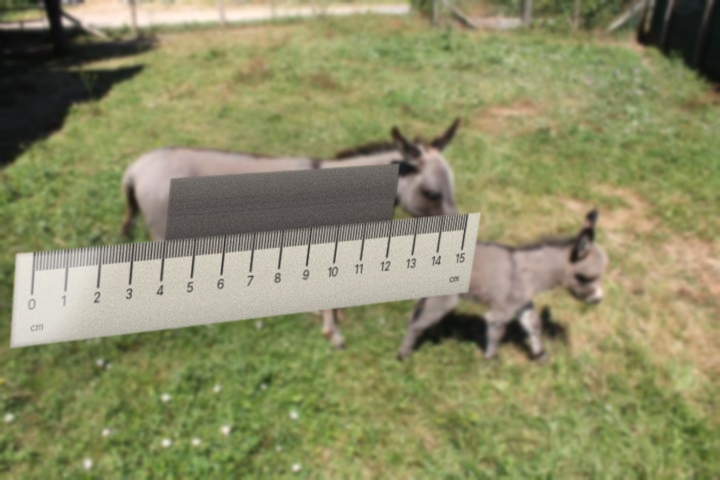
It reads value=8 unit=cm
